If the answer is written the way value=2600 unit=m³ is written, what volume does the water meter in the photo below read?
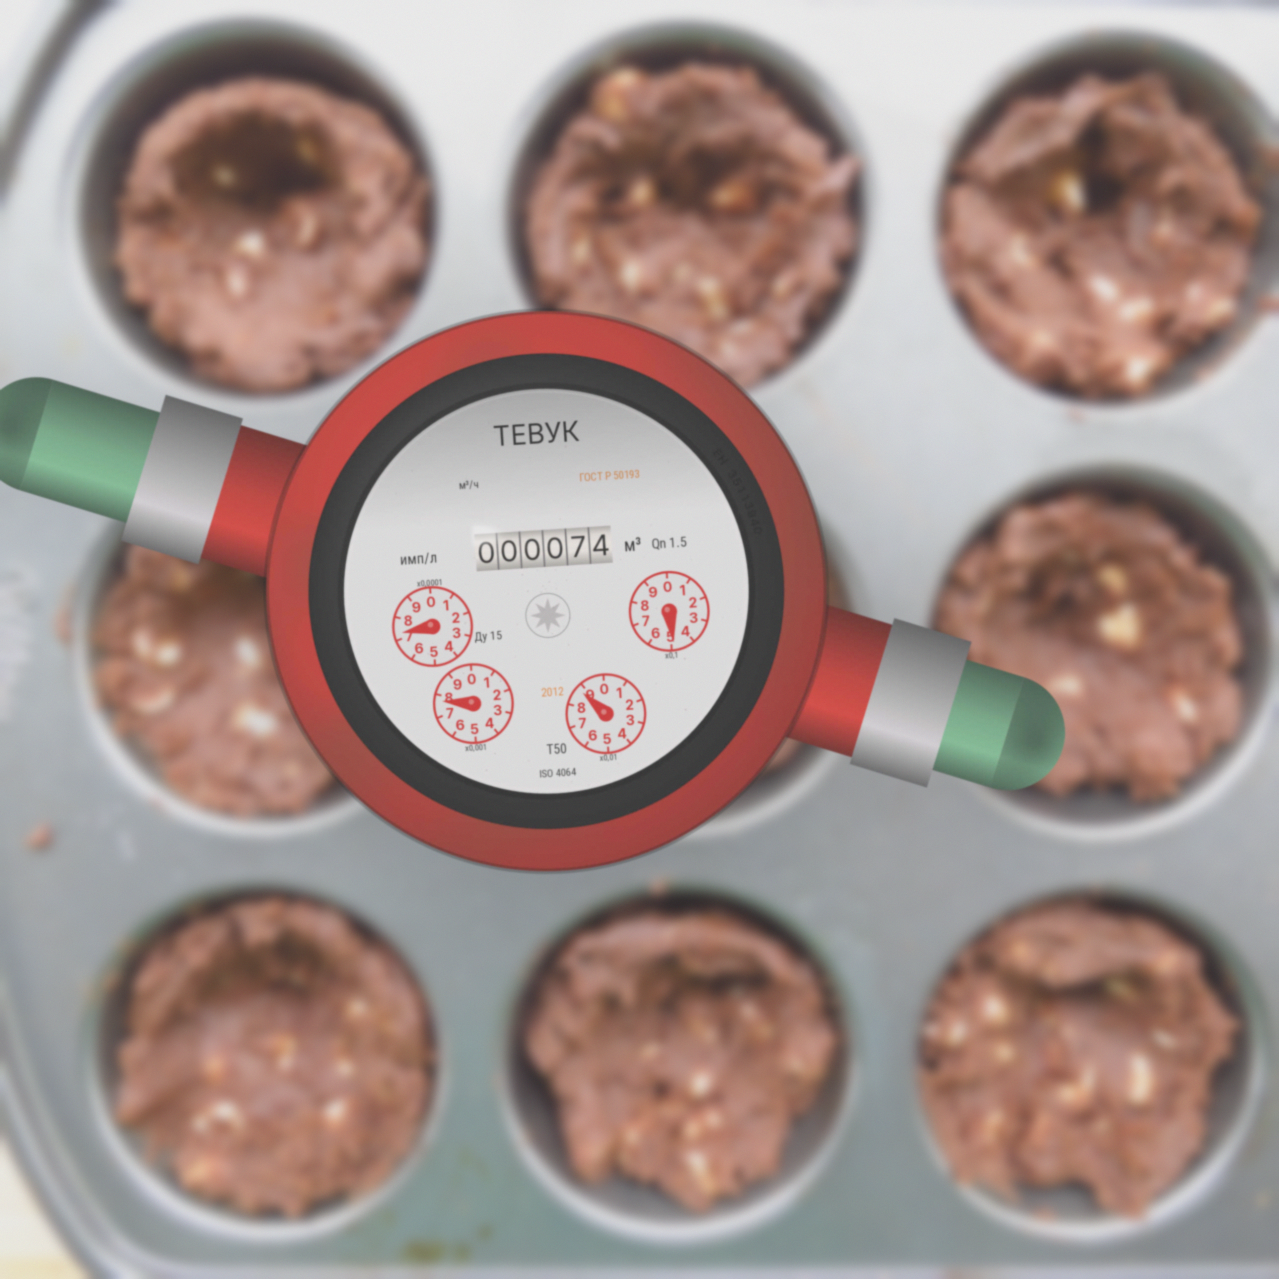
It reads value=74.4877 unit=m³
